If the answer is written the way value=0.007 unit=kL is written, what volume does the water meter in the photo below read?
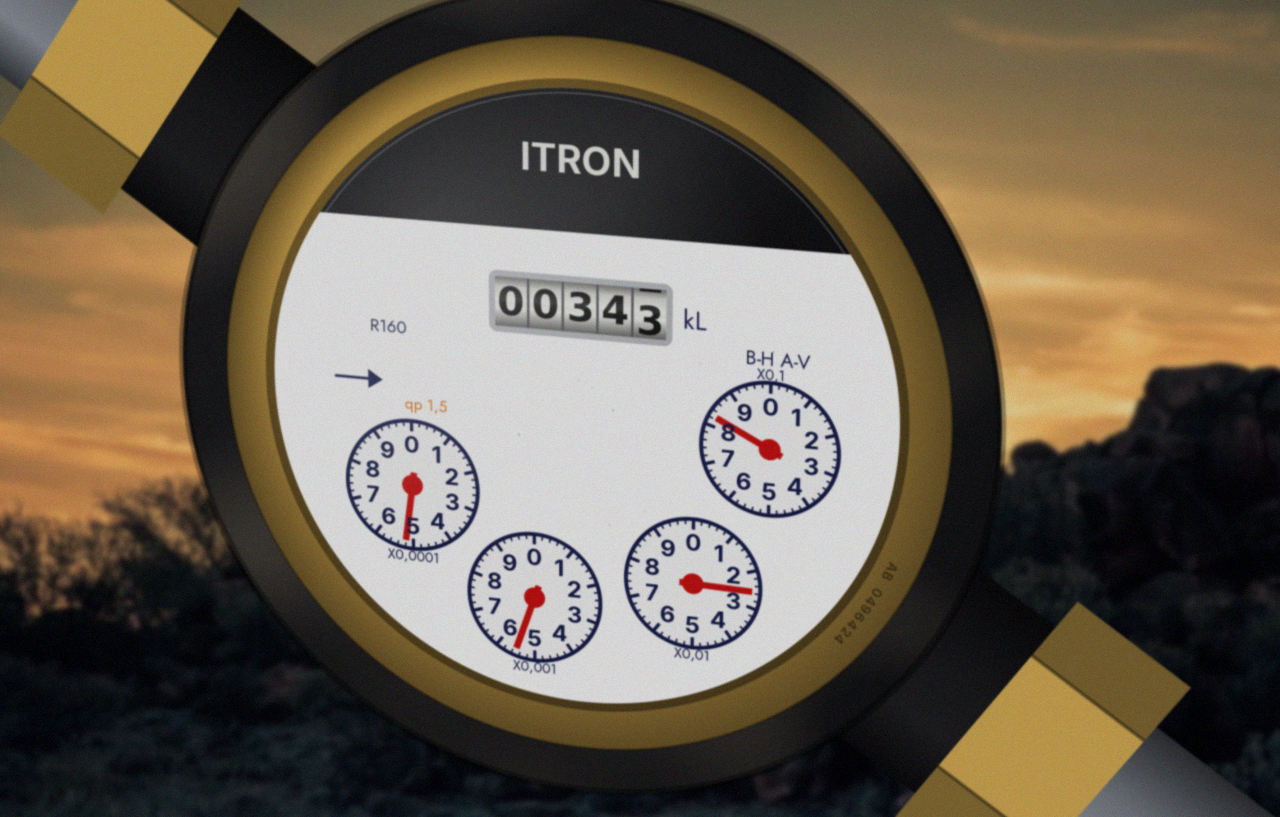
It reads value=342.8255 unit=kL
